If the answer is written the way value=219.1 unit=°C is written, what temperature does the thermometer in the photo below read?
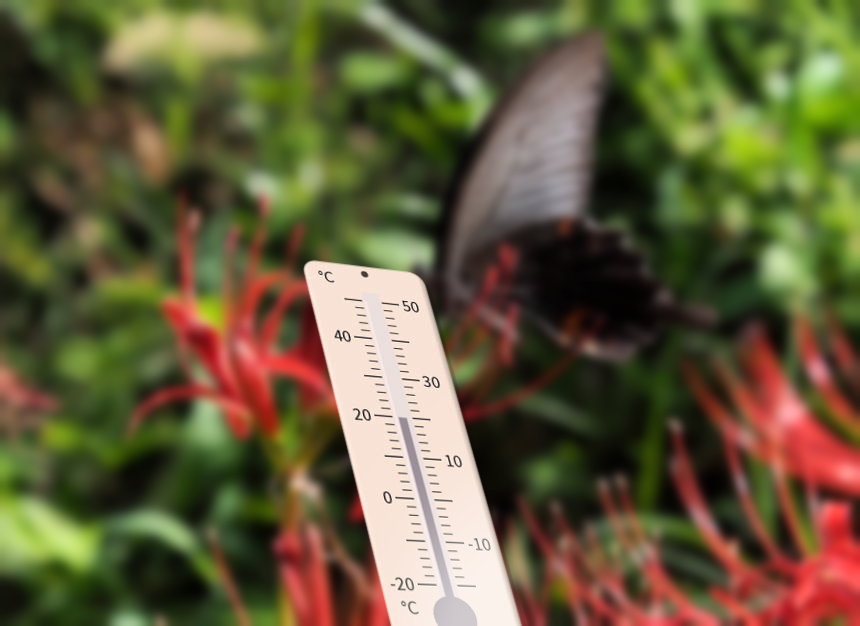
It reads value=20 unit=°C
